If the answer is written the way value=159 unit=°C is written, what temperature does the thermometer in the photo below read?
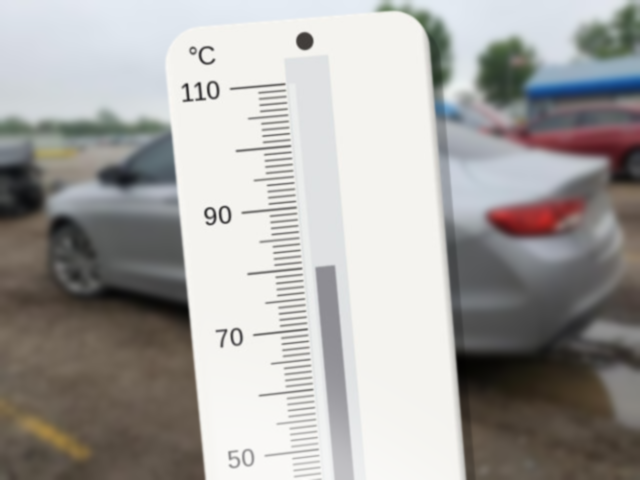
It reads value=80 unit=°C
